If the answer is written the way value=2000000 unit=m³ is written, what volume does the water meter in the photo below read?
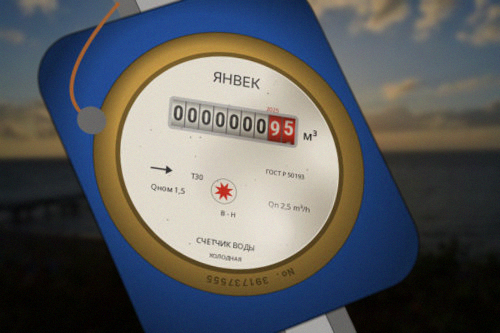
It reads value=0.95 unit=m³
